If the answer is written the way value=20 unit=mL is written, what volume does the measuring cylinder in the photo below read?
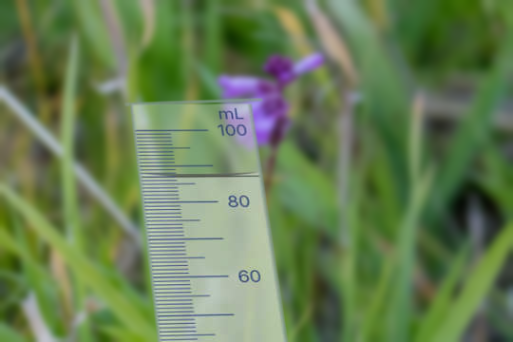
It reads value=87 unit=mL
